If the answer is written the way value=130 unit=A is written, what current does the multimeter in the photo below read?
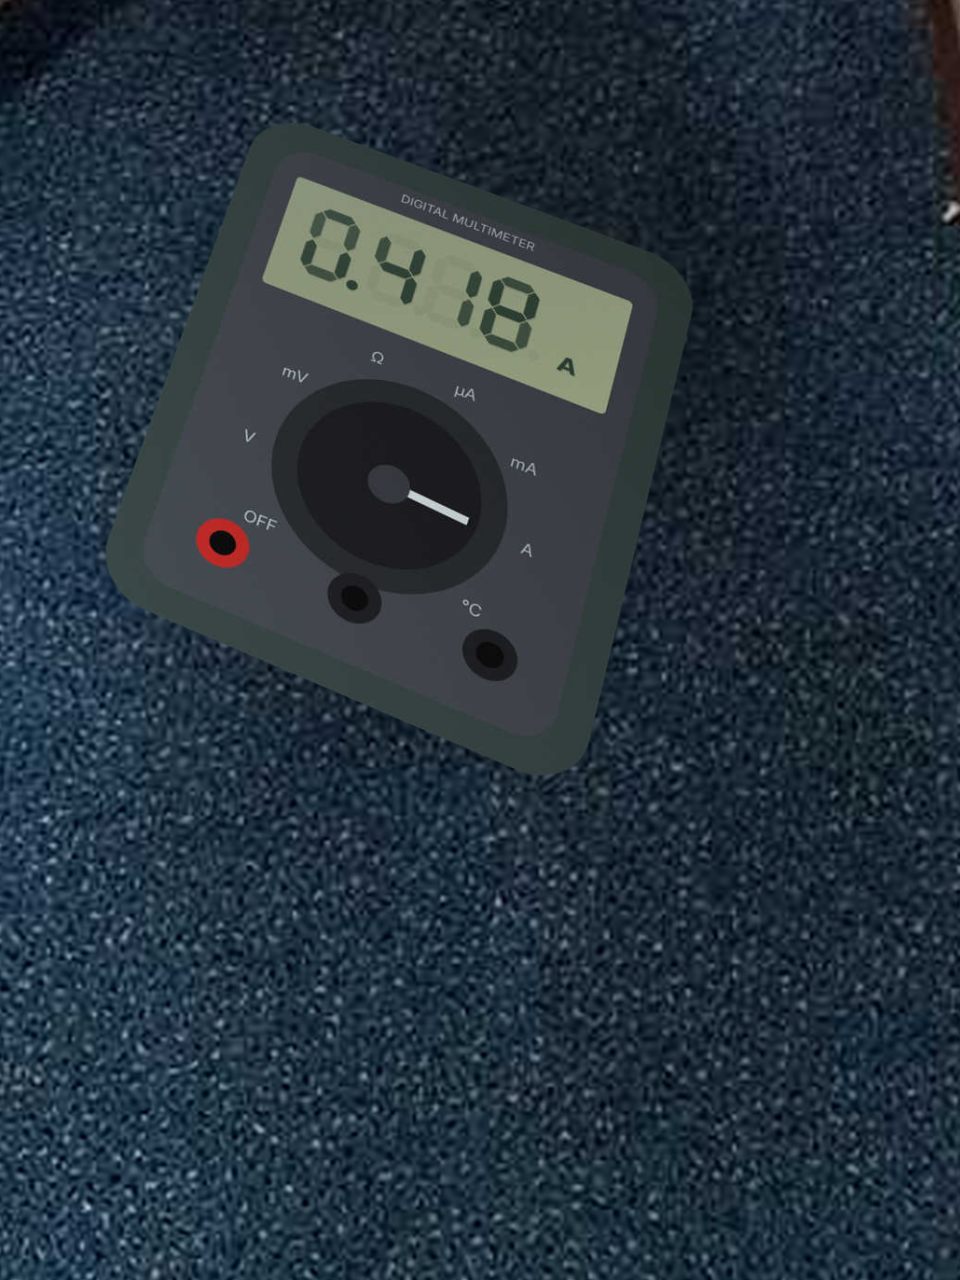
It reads value=0.418 unit=A
